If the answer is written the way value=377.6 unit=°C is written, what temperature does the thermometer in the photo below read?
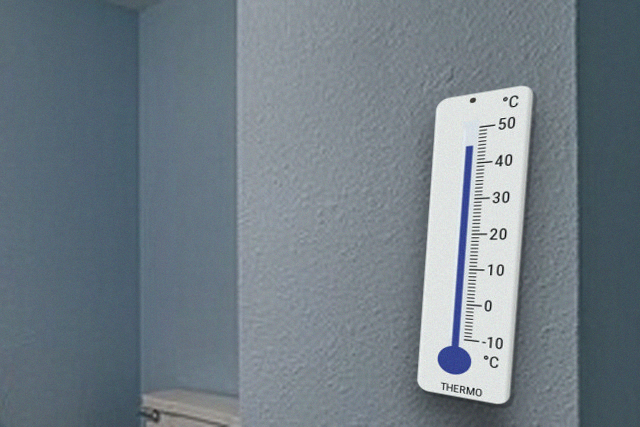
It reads value=45 unit=°C
